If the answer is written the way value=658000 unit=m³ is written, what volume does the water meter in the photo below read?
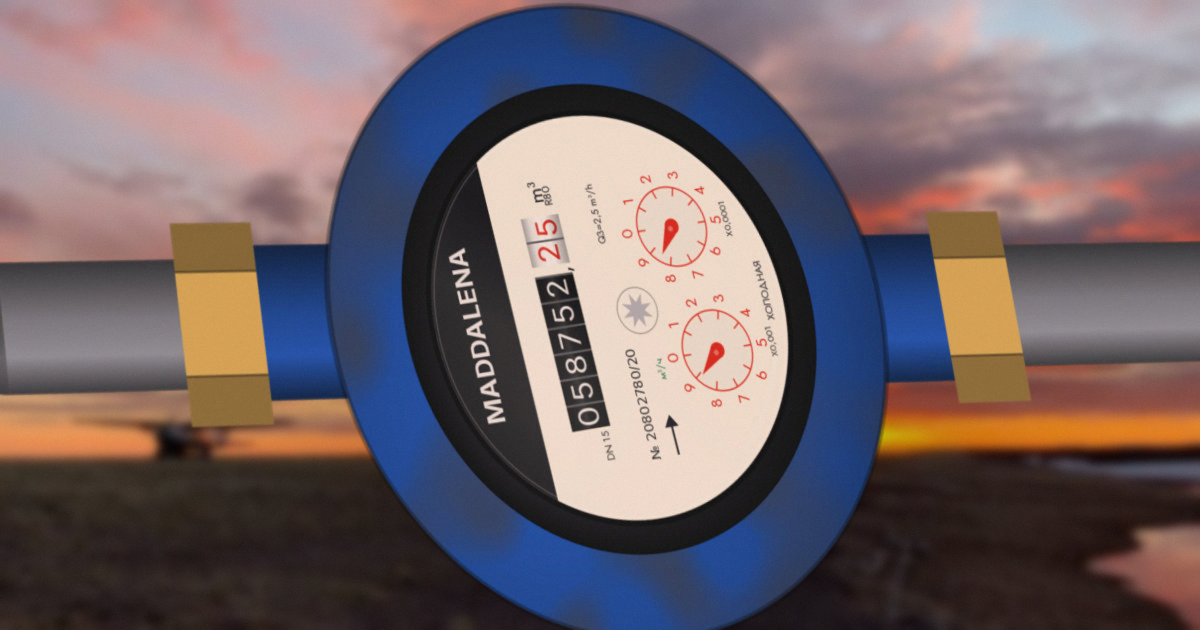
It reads value=58752.2488 unit=m³
